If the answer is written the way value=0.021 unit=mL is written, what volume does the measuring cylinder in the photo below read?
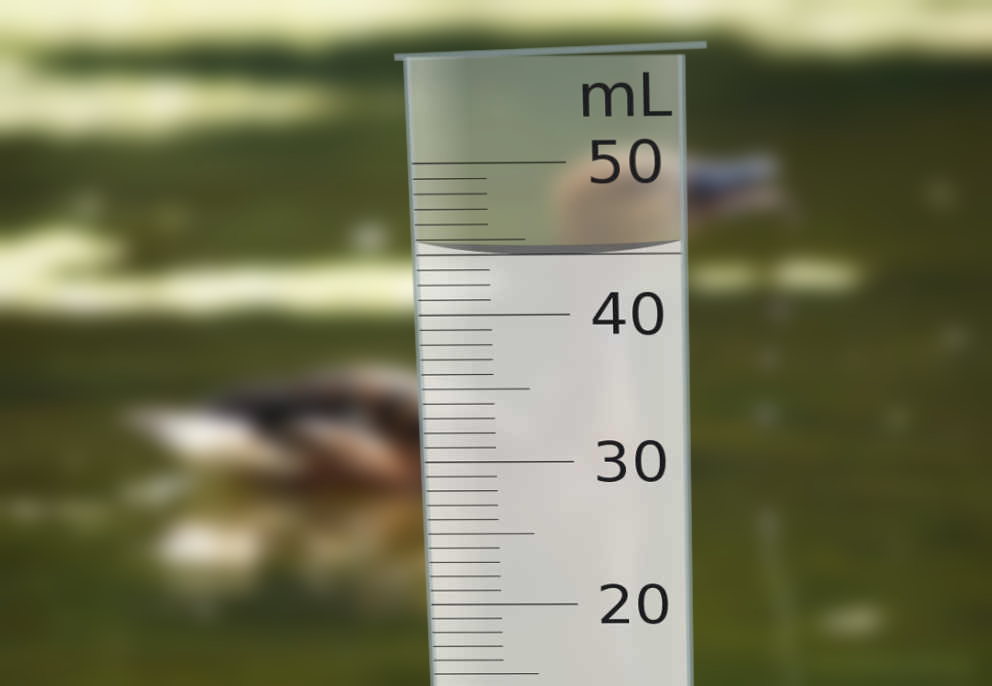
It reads value=44 unit=mL
